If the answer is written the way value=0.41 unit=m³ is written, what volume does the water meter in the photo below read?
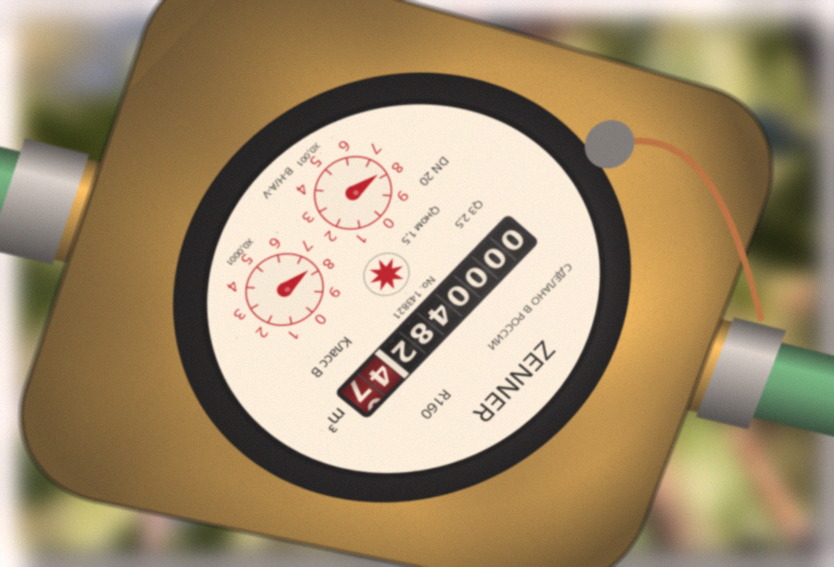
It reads value=482.4677 unit=m³
